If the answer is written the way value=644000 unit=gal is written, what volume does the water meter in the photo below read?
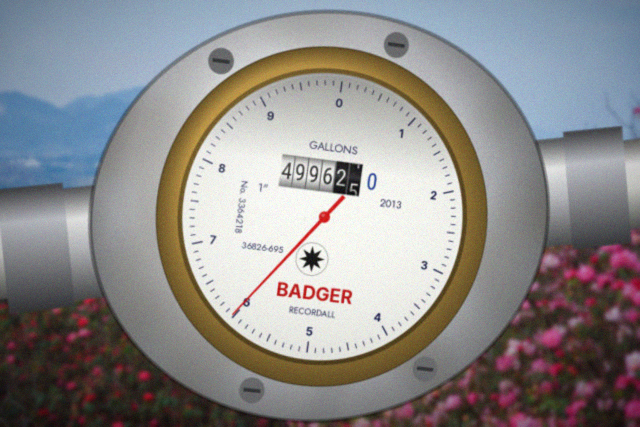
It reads value=4996246.0 unit=gal
